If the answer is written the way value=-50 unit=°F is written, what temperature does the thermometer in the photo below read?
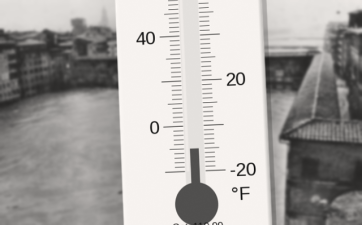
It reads value=-10 unit=°F
